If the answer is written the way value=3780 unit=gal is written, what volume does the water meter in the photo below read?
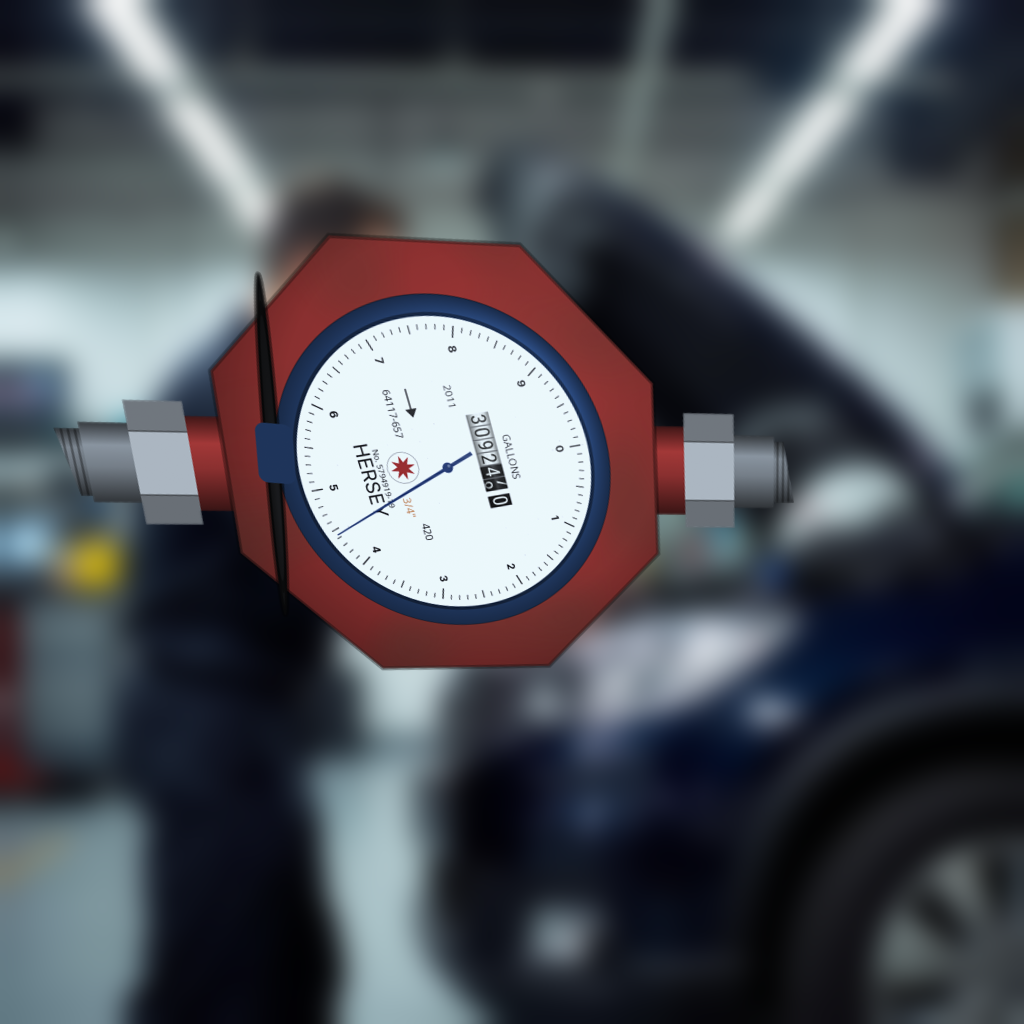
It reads value=3092474.4 unit=gal
